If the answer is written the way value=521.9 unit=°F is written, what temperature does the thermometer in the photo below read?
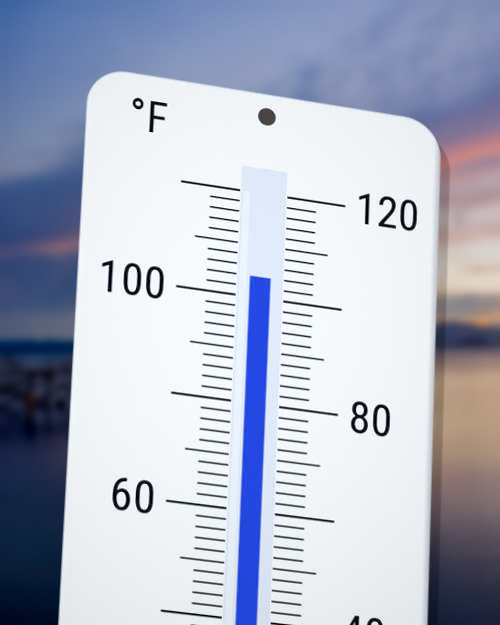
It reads value=104 unit=°F
